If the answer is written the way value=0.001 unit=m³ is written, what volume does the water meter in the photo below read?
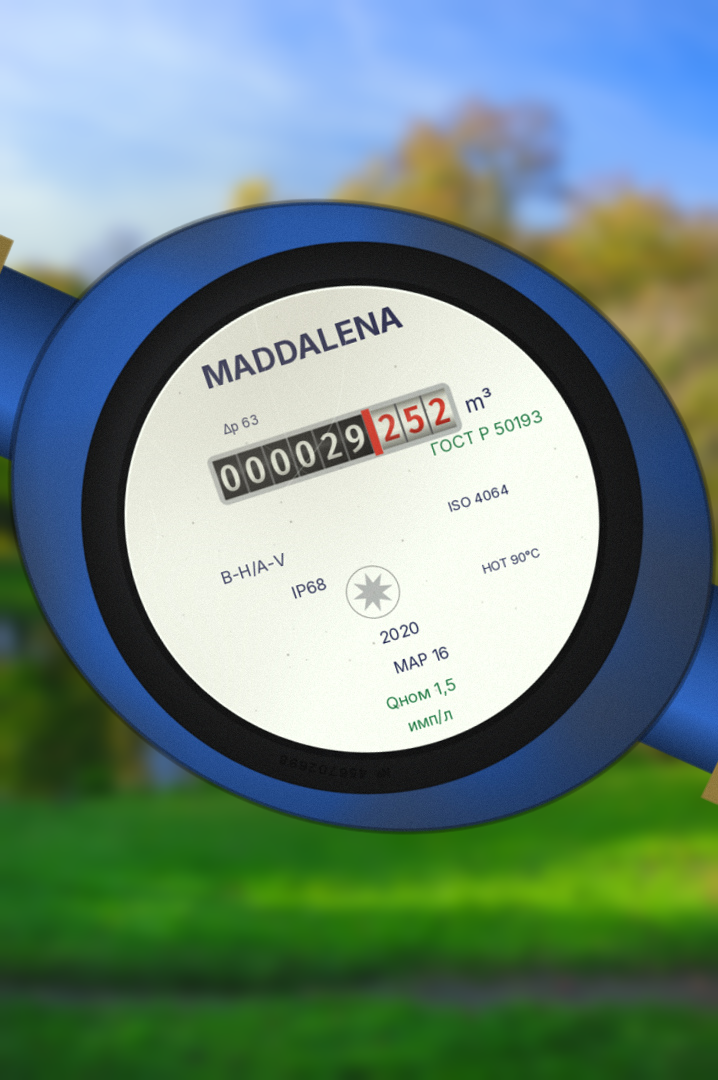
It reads value=29.252 unit=m³
